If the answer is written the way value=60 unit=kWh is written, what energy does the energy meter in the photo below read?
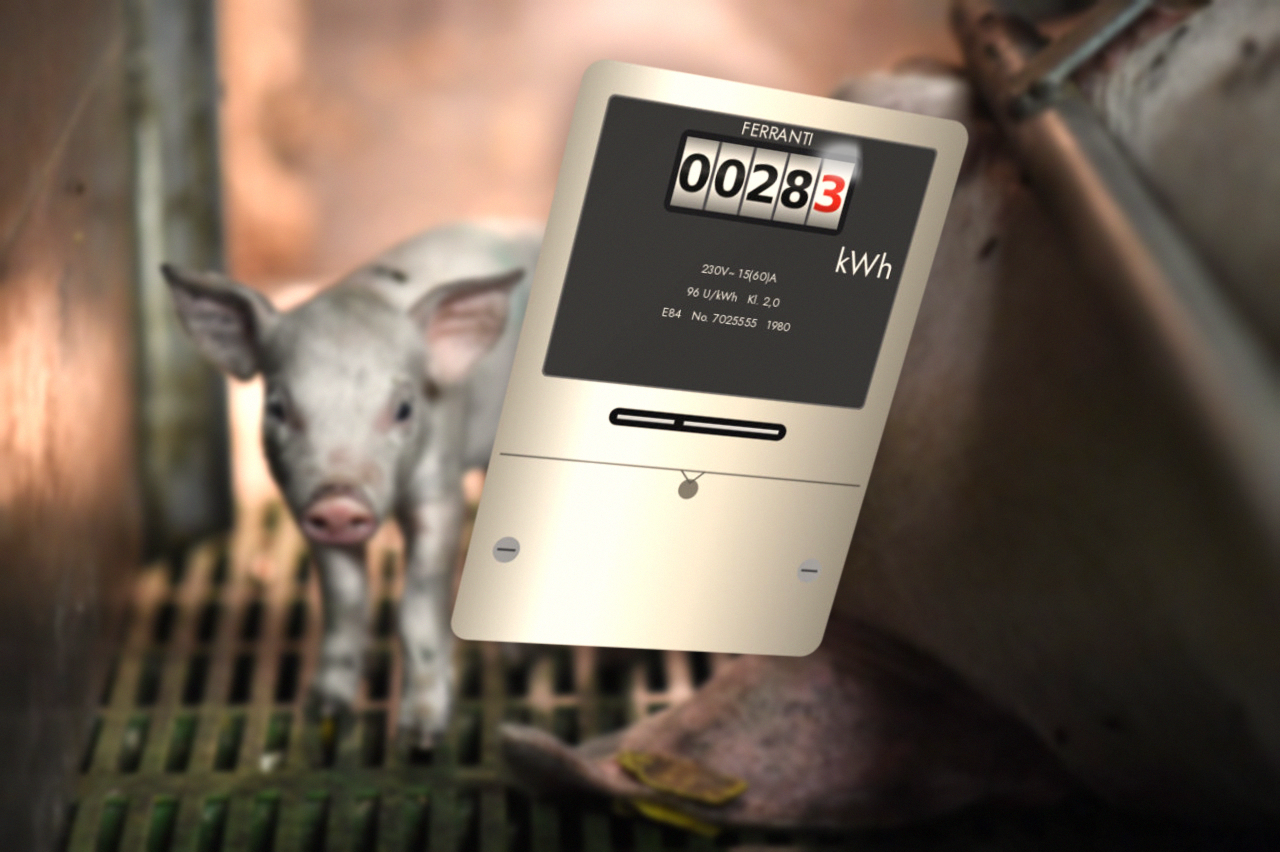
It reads value=28.3 unit=kWh
